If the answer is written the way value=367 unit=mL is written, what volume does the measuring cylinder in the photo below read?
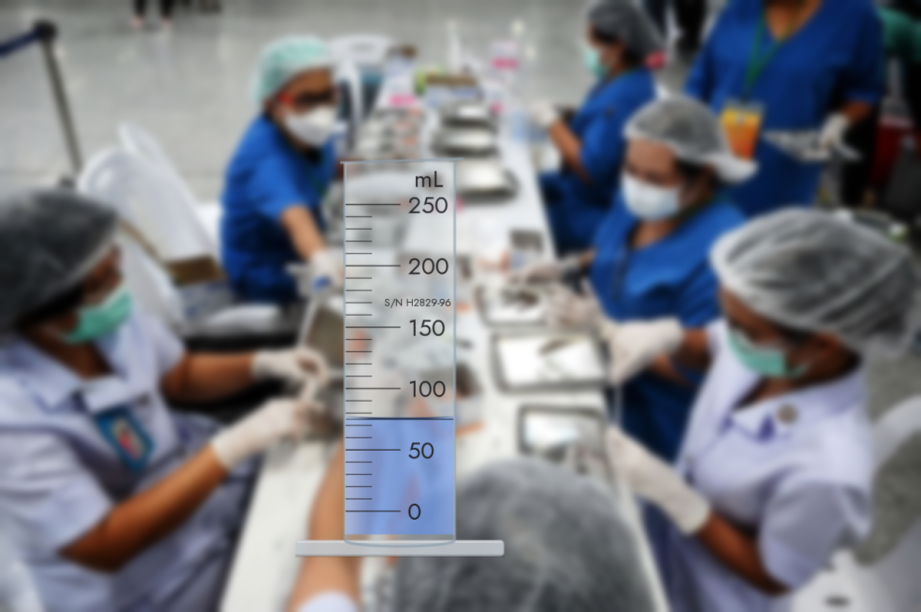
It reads value=75 unit=mL
